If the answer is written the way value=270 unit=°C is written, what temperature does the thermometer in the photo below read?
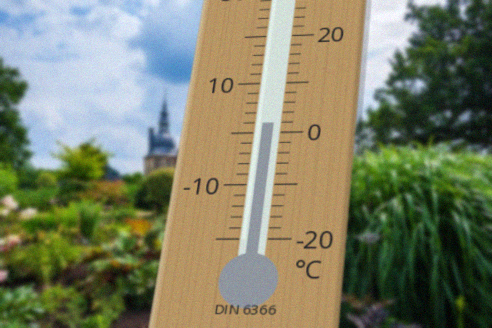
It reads value=2 unit=°C
